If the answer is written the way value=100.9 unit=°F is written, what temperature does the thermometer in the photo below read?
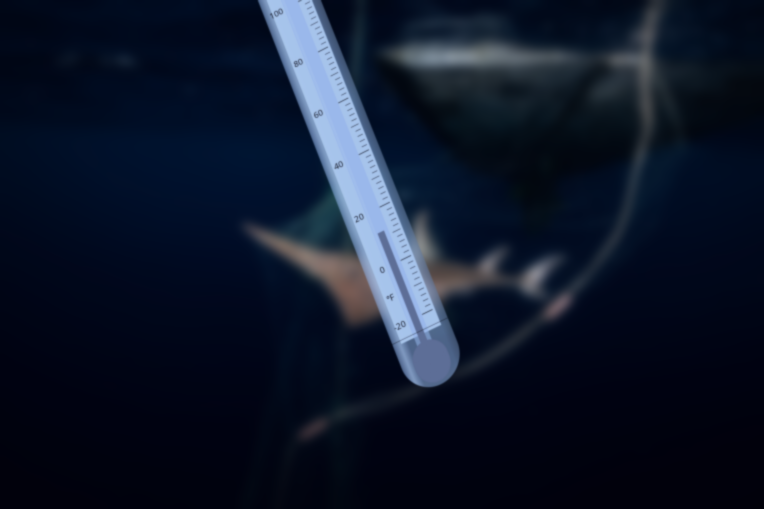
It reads value=12 unit=°F
